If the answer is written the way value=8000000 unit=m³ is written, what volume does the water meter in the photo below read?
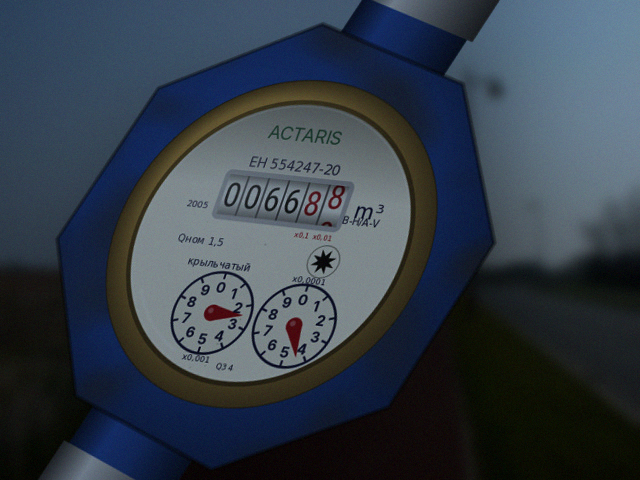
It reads value=66.8824 unit=m³
